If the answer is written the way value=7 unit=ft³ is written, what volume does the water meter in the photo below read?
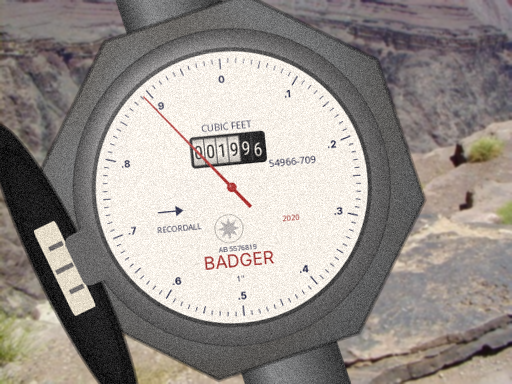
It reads value=1995.89 unit=ft³
